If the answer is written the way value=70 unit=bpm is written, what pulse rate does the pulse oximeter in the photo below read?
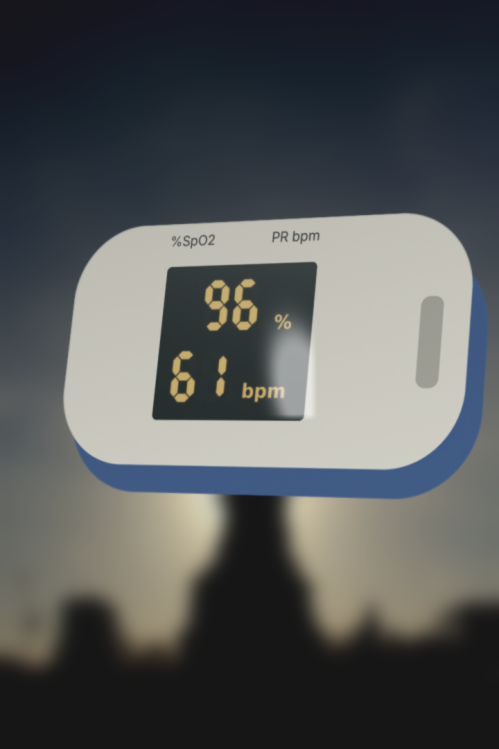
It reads value=61 unit=bpm
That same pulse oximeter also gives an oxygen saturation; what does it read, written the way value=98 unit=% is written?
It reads value=96 unit=%
